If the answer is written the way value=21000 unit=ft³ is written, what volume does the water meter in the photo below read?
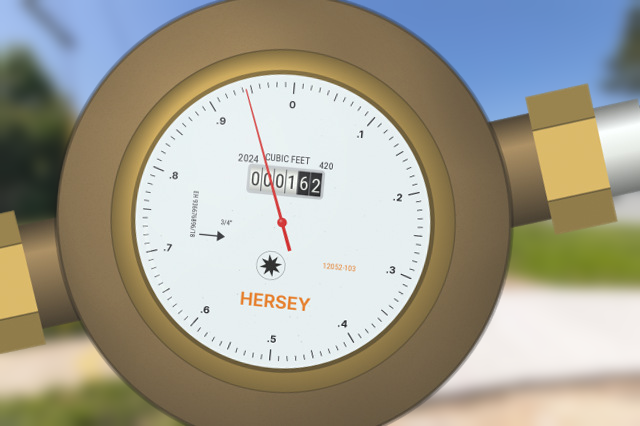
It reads value=161.94 unit=ft³
